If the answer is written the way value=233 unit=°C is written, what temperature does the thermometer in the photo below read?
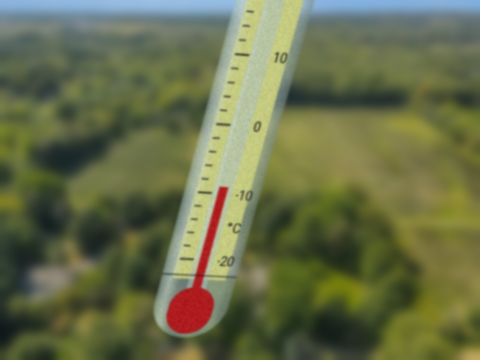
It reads value=-9 unit=°C
